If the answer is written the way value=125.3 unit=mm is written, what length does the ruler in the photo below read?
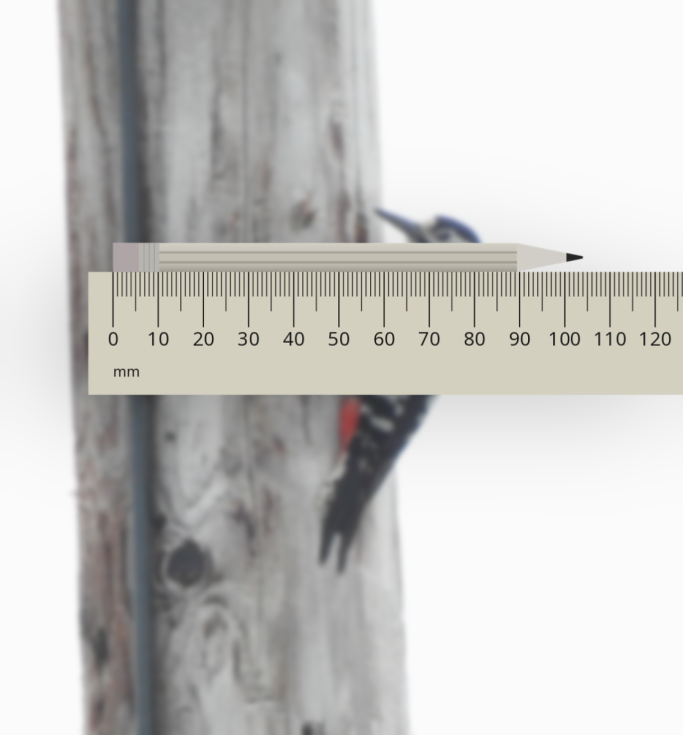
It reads value=104 unit=mm
